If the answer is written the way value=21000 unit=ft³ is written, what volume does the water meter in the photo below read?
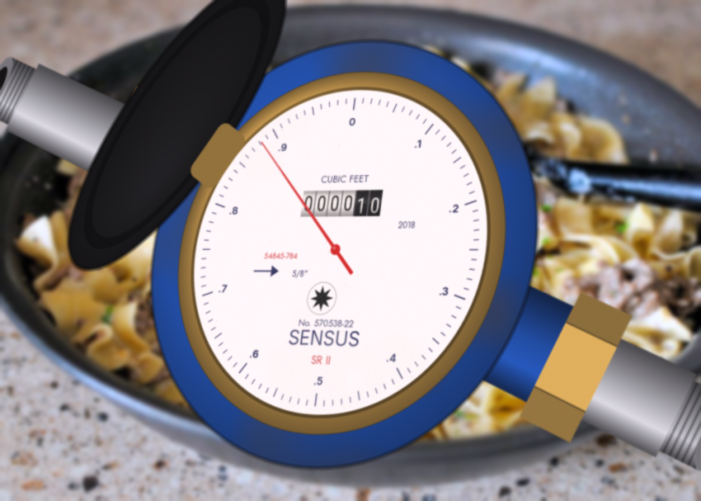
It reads value=9.88 unit=ft³
